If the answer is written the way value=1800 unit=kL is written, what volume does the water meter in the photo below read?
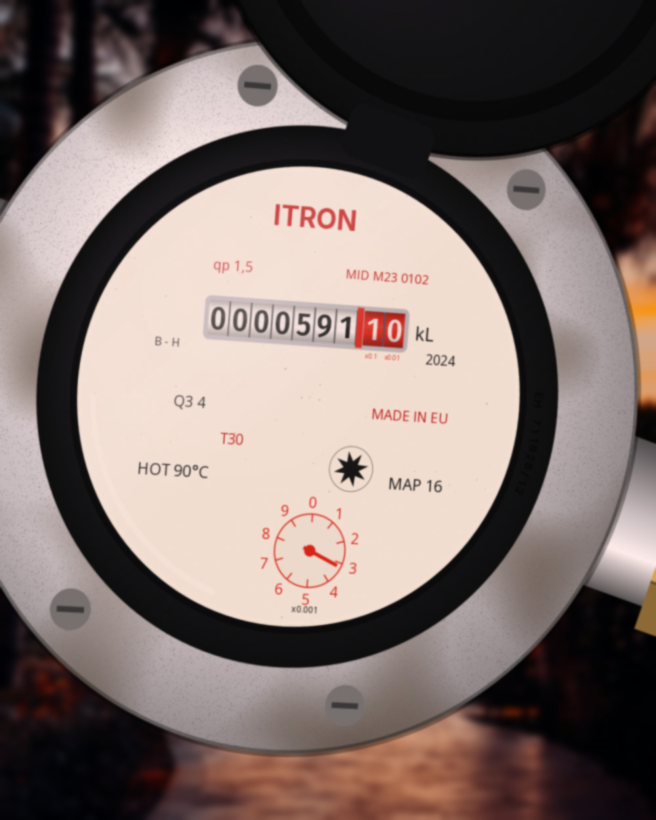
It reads value=591.103 unit=kL
